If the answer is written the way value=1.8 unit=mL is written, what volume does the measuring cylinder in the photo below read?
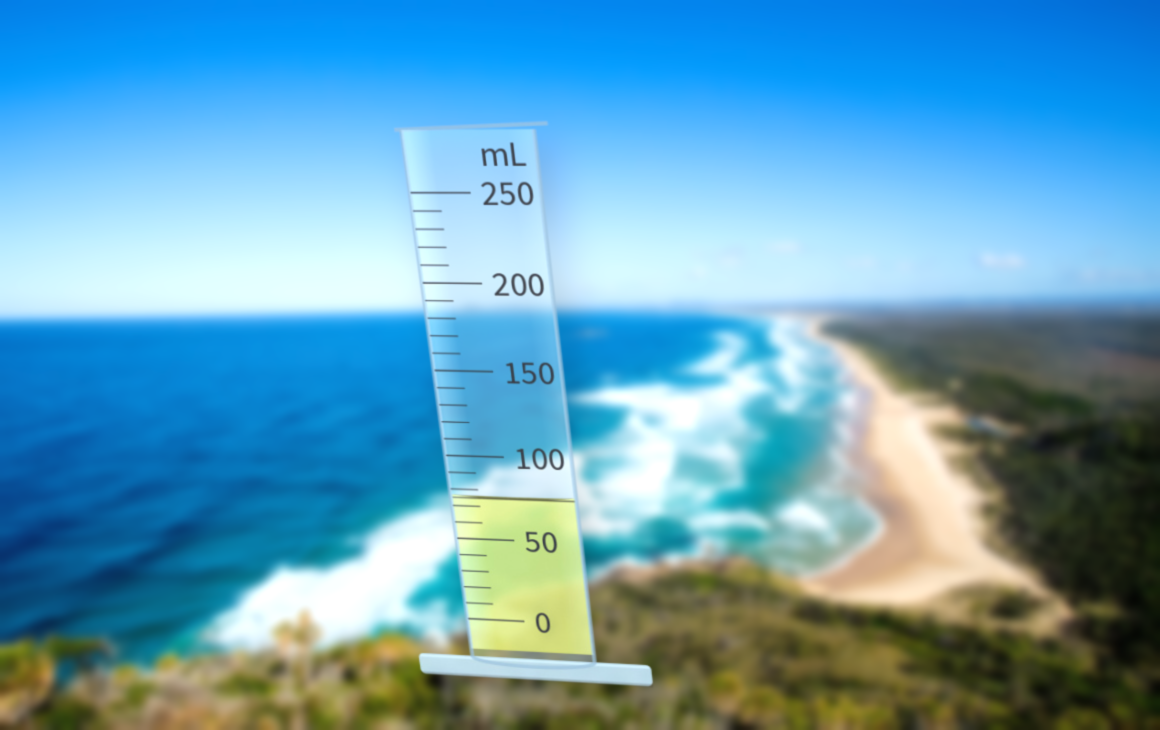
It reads value=75 unit=mL
